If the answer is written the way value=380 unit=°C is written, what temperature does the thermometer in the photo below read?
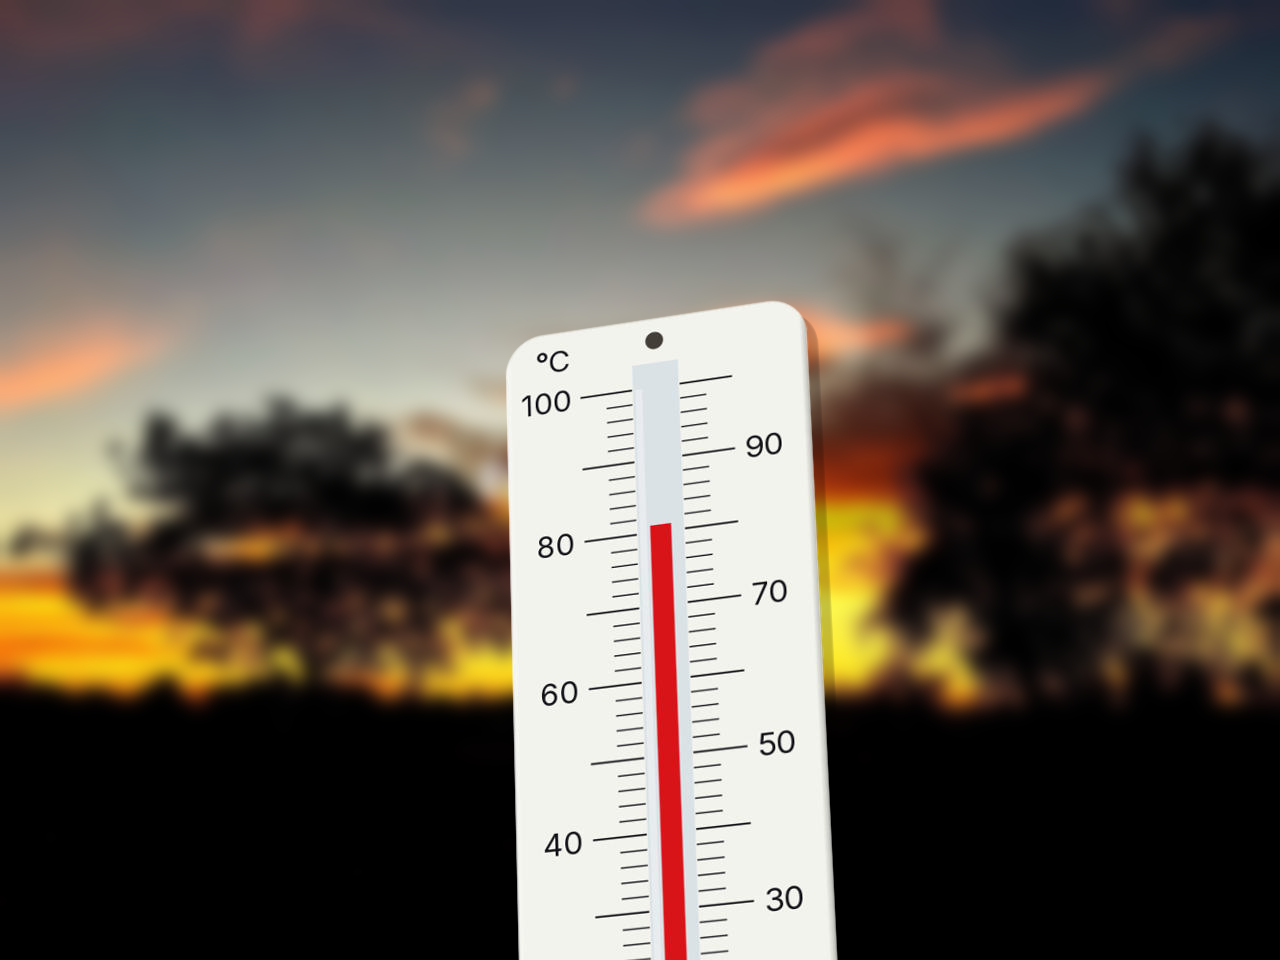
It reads value=81 unit=°C
